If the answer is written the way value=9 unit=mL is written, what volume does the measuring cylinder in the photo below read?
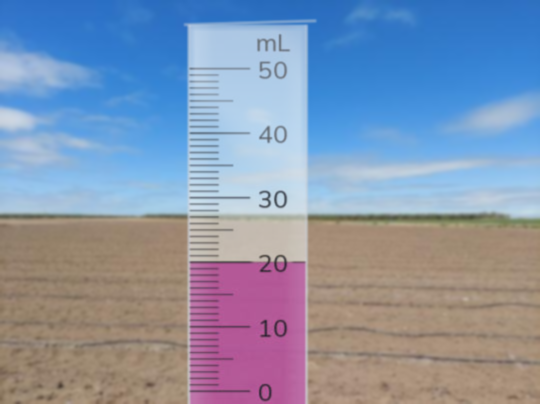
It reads value=20 unit=mL
